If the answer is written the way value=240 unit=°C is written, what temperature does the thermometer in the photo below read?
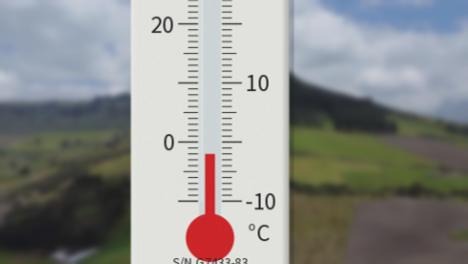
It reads value=-2 unit=°C
